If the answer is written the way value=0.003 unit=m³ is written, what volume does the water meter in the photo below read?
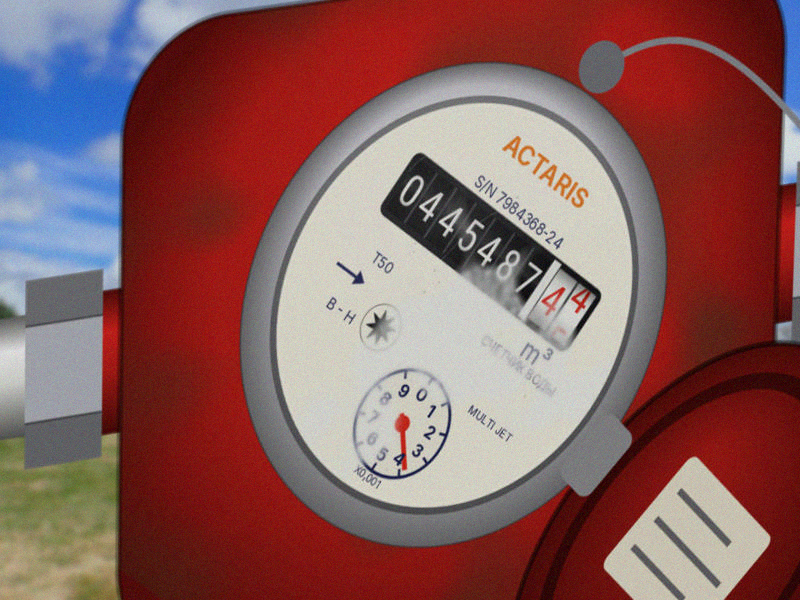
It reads value=445487.443 unit=m³
